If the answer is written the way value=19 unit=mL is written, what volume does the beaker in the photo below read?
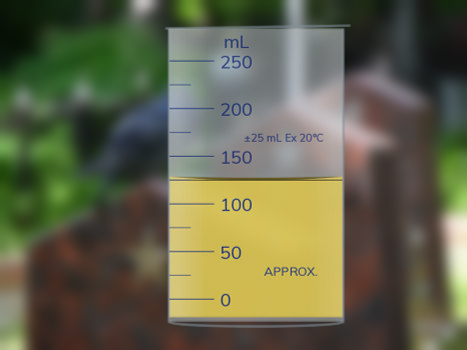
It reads value=125 unit=mL
